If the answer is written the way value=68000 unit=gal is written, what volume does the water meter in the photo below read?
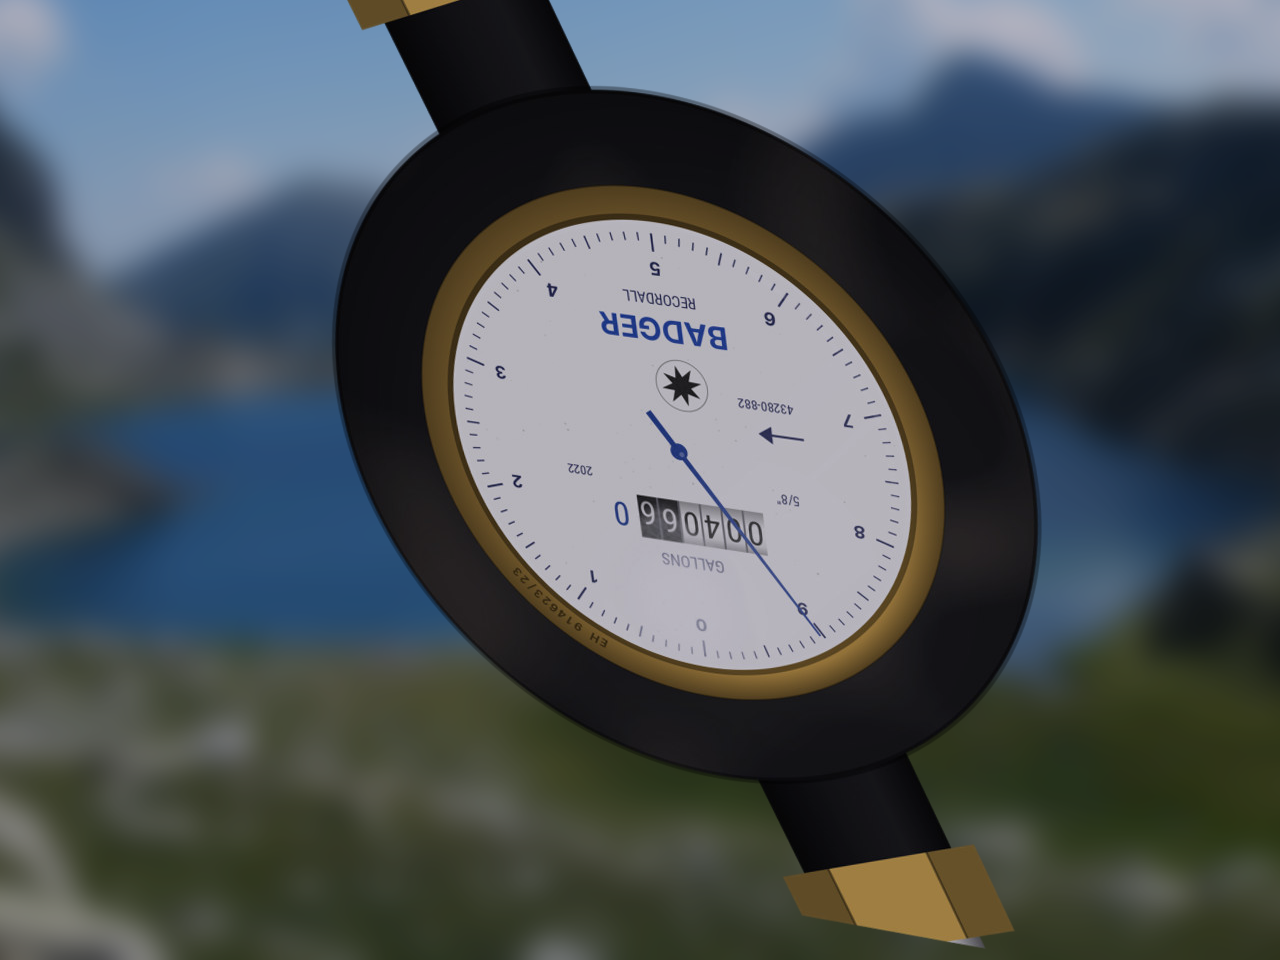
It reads value=40659.0 unit=gal
